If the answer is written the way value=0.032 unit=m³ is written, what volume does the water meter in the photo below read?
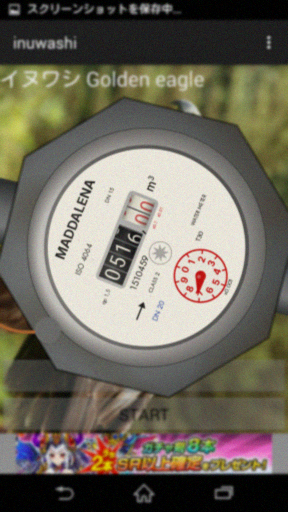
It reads value=515.997 unit=m³
